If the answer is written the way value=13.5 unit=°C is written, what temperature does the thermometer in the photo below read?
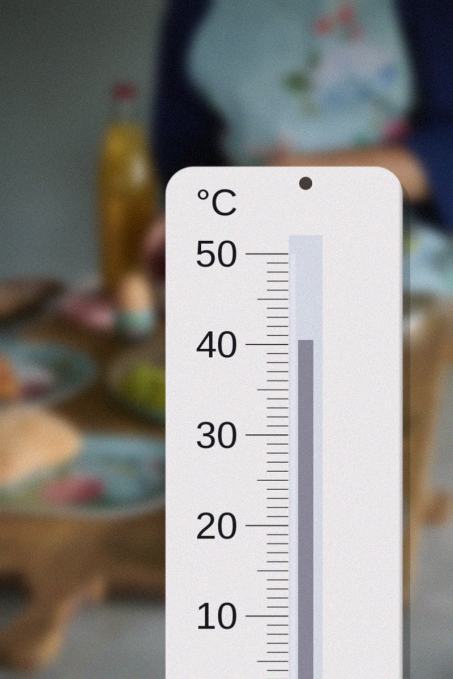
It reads value=40.5 unit=°C
